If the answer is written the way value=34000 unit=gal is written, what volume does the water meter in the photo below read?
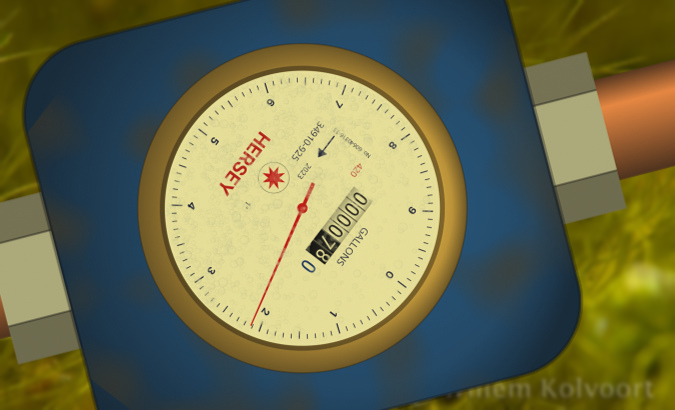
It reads value=782.1 unit=gal
